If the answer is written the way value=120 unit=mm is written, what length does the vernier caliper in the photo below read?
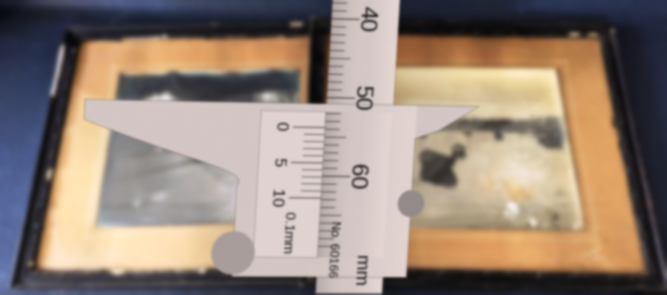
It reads value=53.8 unit=mm
